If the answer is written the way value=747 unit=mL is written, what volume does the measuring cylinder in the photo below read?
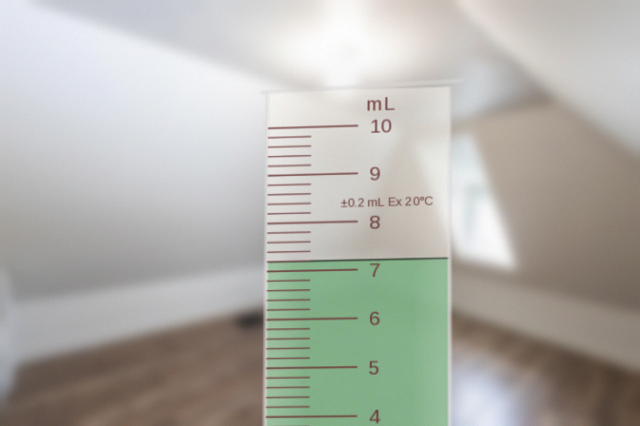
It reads value=7.2 unit=mL
